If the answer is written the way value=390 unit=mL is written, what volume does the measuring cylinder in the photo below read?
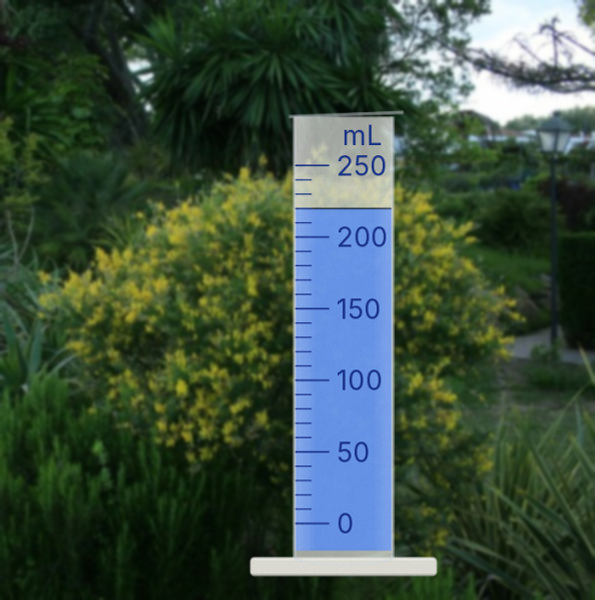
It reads value=220 unit=mL
